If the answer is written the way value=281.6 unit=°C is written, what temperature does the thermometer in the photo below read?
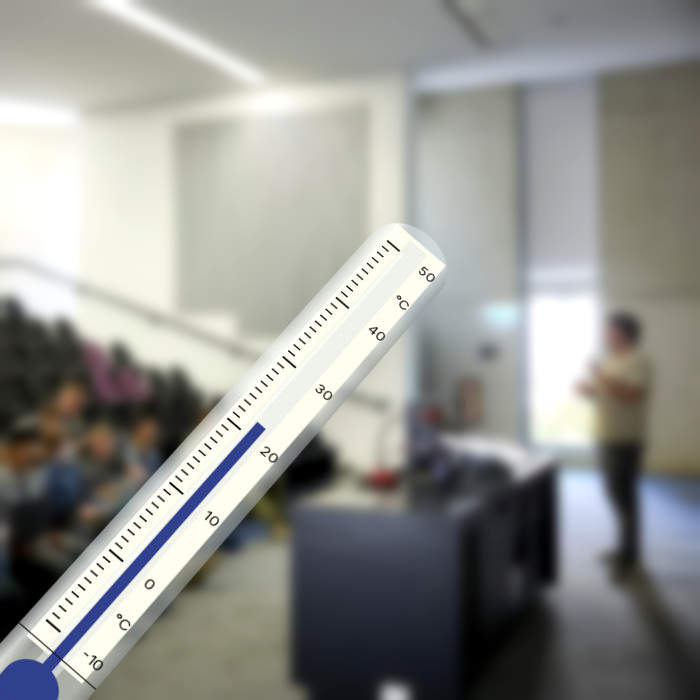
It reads value=22 unit=°C
